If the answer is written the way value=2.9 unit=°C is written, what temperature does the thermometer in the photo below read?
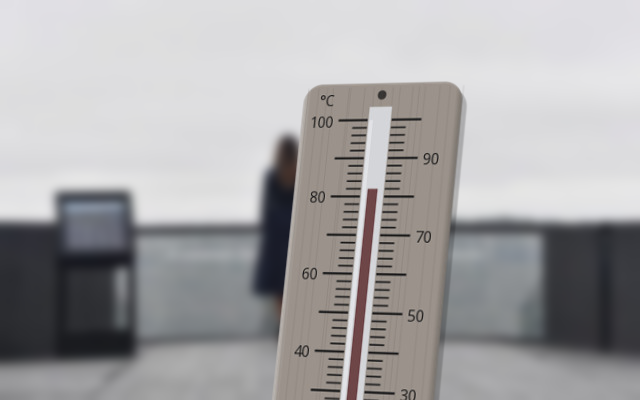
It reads value=82 unit=°C
